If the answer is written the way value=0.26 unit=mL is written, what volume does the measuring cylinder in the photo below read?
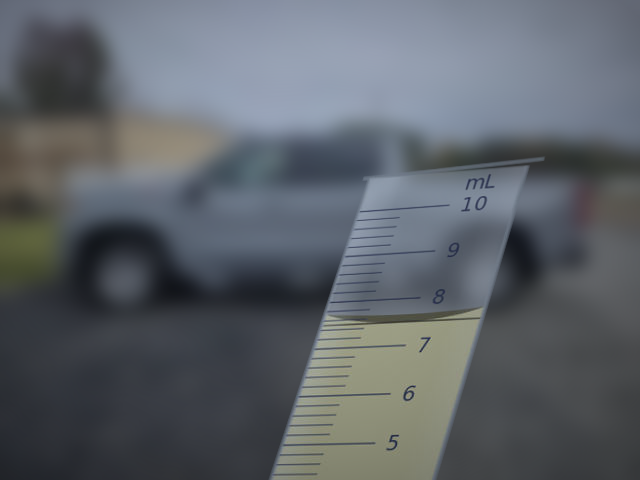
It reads value=7.5 unit=mL
